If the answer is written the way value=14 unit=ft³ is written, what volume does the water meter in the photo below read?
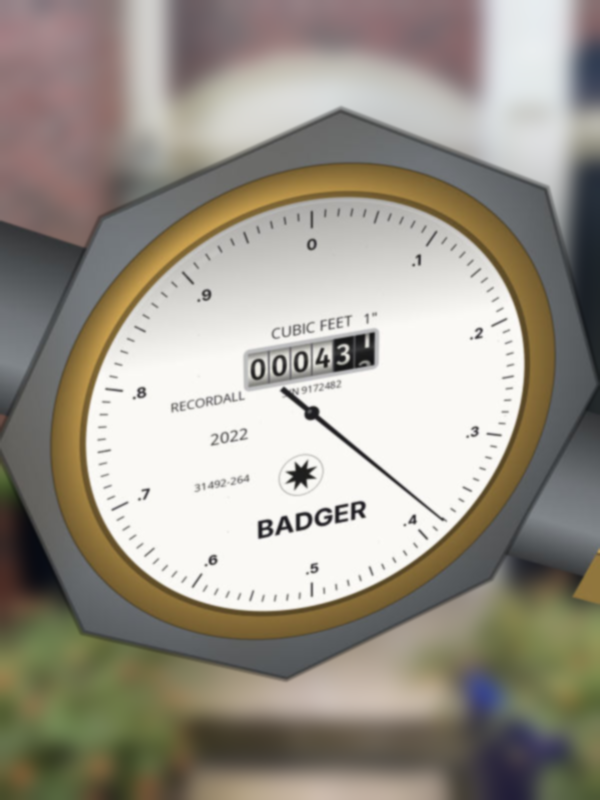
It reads value=431.38 unit=ft³
